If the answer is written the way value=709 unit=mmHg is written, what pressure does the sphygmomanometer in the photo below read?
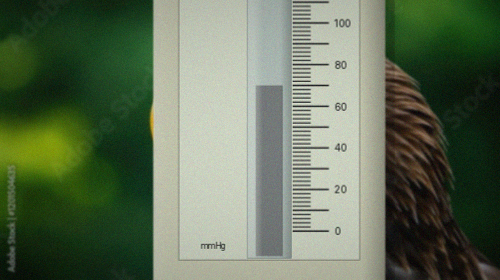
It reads value=70 unit=mmHg
